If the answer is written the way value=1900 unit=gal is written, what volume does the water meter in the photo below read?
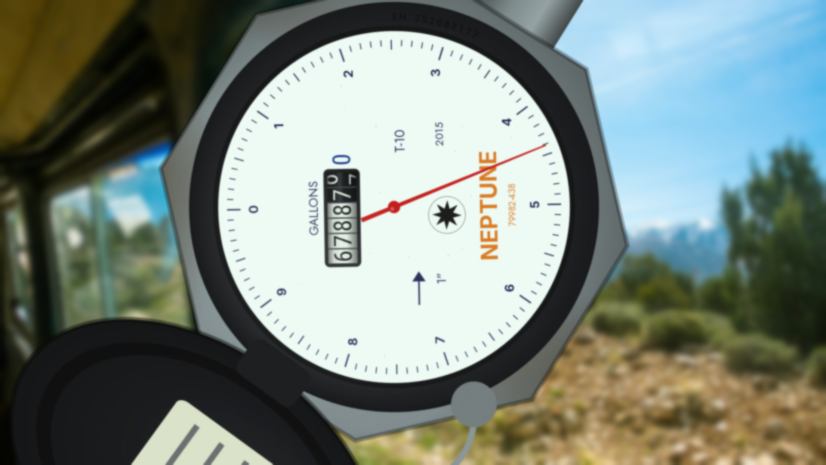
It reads value=6788764.4 unit=gal
